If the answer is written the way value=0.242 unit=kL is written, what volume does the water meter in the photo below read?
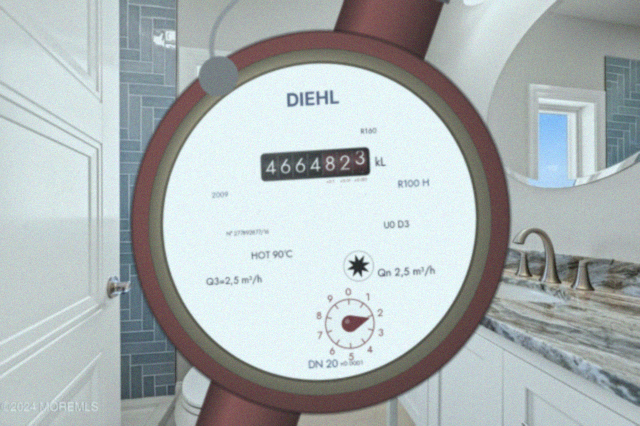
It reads value=4664.8232 unit=kL
